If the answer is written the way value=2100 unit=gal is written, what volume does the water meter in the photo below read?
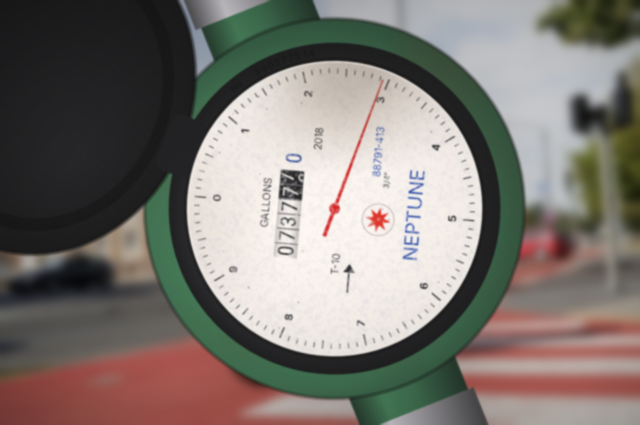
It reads value=737772.9 unit=gal
